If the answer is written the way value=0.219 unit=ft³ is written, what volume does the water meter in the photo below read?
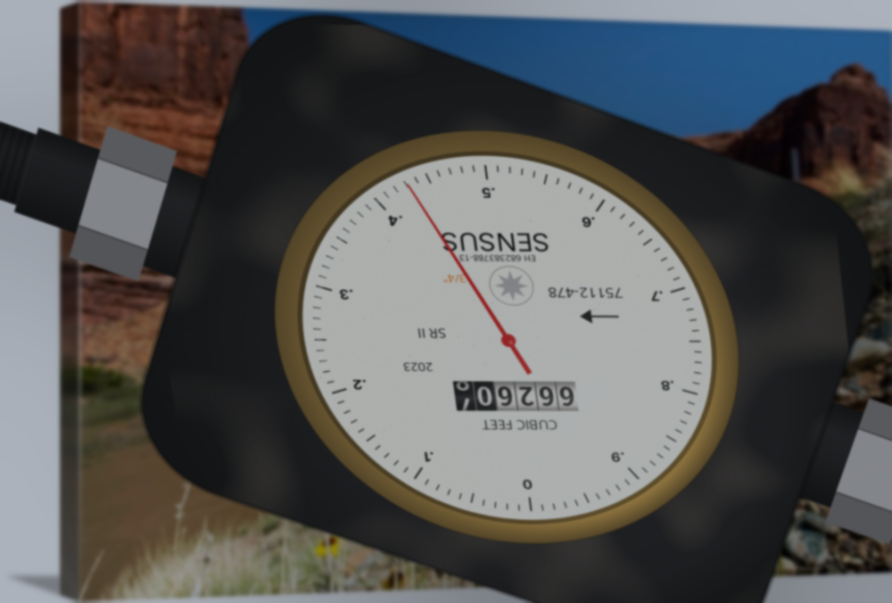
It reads value=662607.43 unit=ft³
